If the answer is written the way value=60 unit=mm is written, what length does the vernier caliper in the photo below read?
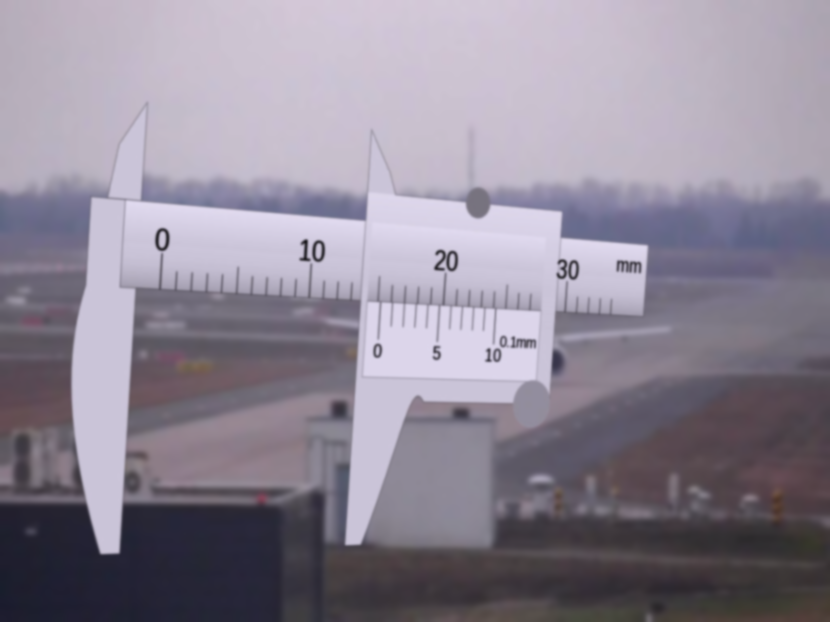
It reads value=15.2 unit=mm
